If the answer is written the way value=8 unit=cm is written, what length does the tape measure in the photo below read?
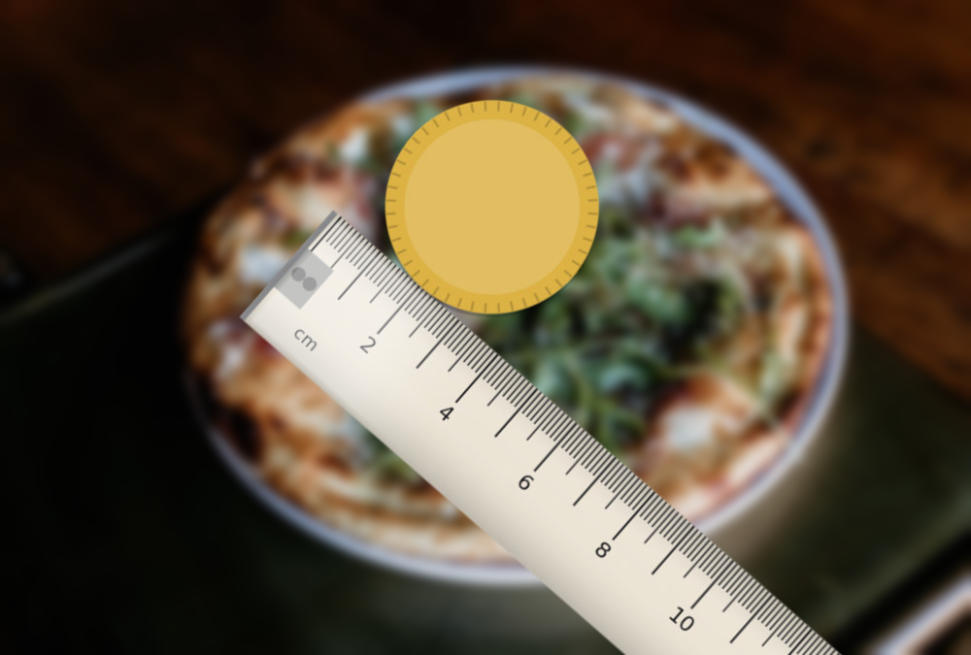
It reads value=4.1 unit=cm
